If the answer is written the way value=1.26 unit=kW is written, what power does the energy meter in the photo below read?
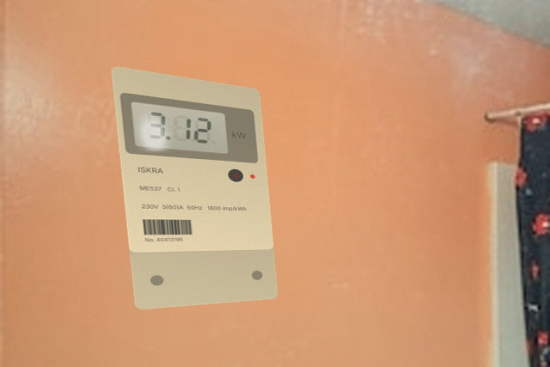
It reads value=3.12 unit=kW
